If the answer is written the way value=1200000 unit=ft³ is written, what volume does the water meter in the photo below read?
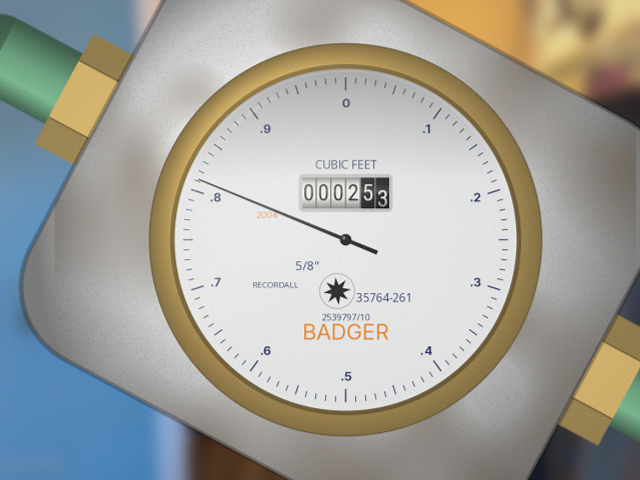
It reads value=252.81 unit=ft³
